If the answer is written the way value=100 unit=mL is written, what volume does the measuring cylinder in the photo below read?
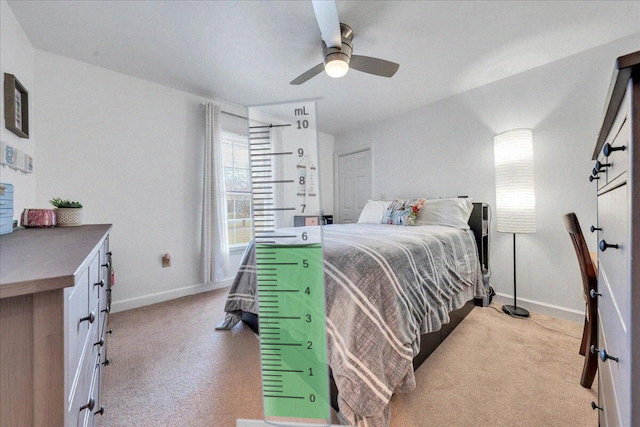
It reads value=5.6 unit=mL
